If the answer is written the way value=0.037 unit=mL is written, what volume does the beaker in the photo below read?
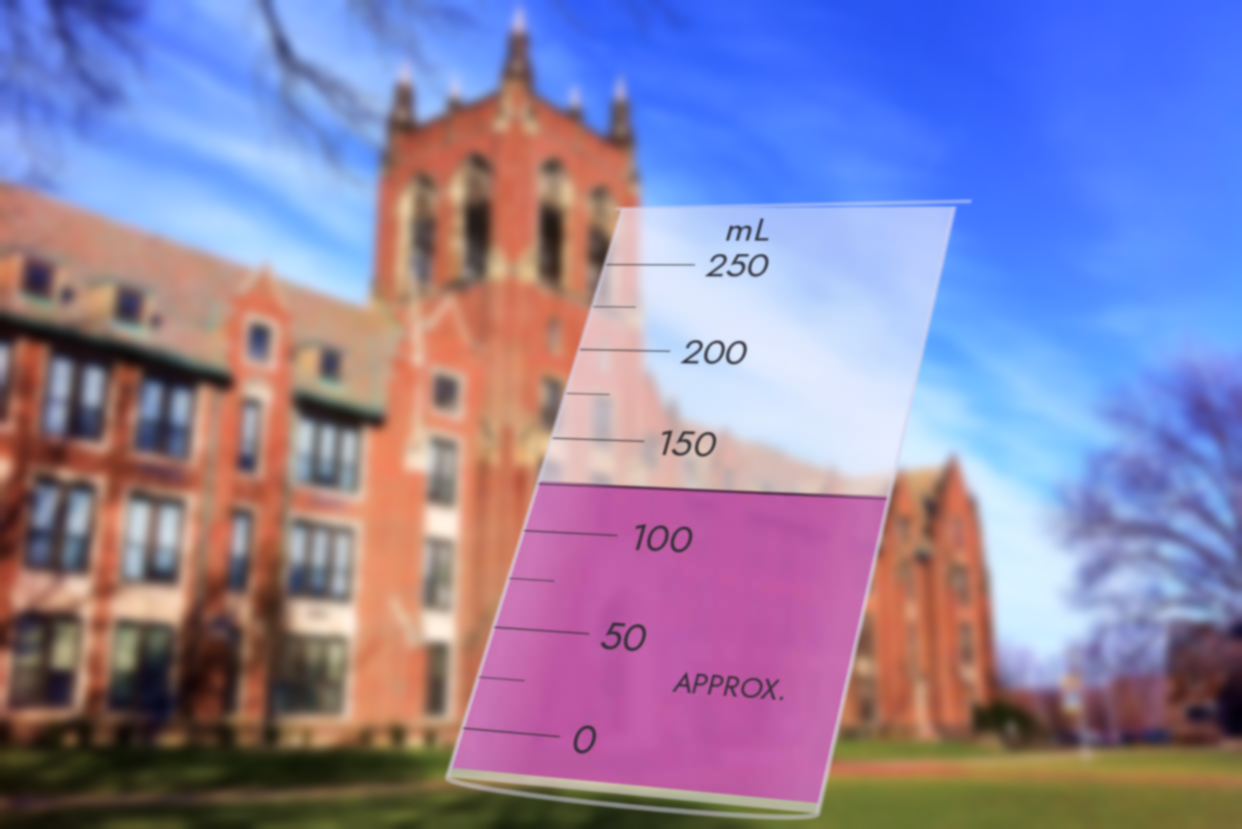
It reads value=125 unit=mL
